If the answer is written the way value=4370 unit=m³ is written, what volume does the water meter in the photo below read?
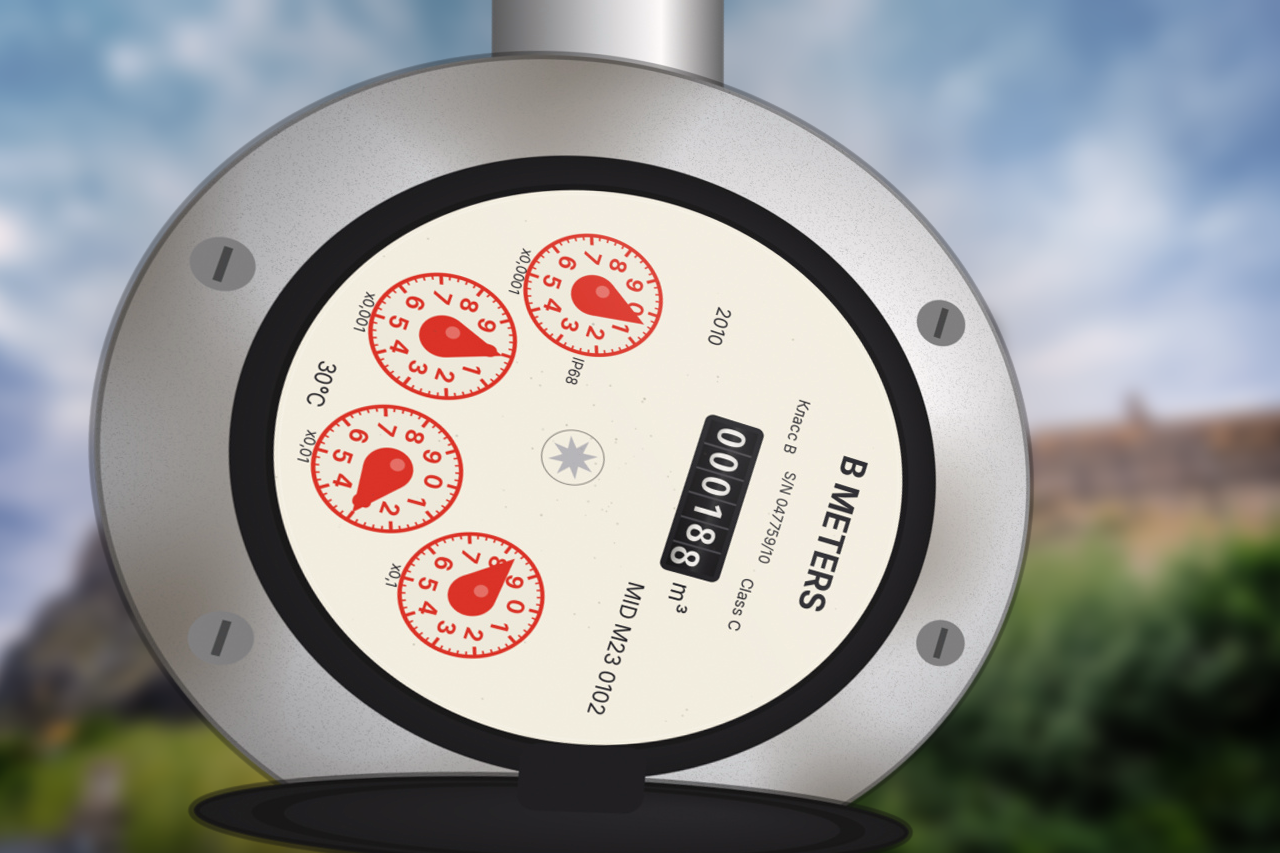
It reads value=187.8300 unit=m³
